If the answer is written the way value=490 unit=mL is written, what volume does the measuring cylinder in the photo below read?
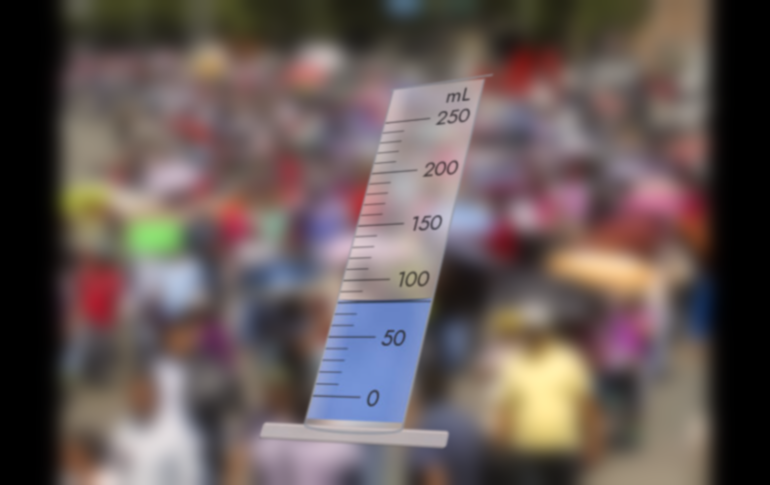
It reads value=80 unit=mL
